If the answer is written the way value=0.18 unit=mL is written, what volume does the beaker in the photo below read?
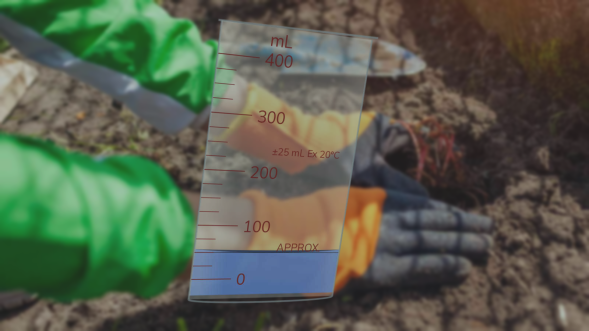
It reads value=50 unit=mL
